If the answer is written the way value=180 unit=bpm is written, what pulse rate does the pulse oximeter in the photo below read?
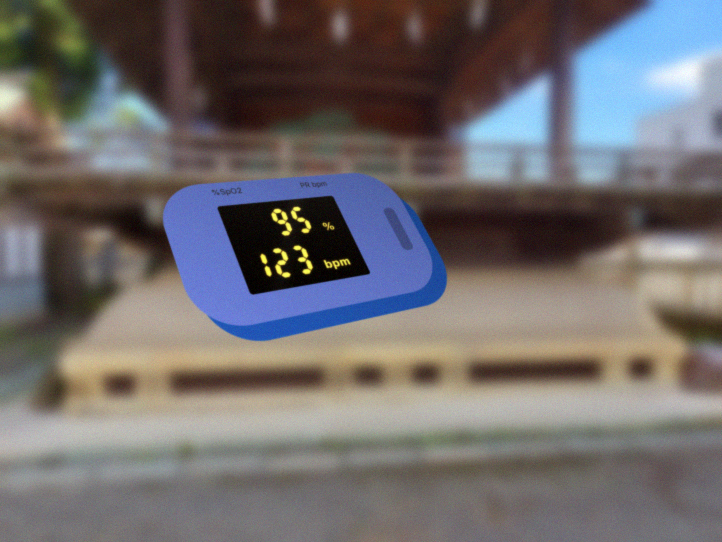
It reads value=123 unit=bpm
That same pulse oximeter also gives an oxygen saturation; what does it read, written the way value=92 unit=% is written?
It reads value=95 unit=%
